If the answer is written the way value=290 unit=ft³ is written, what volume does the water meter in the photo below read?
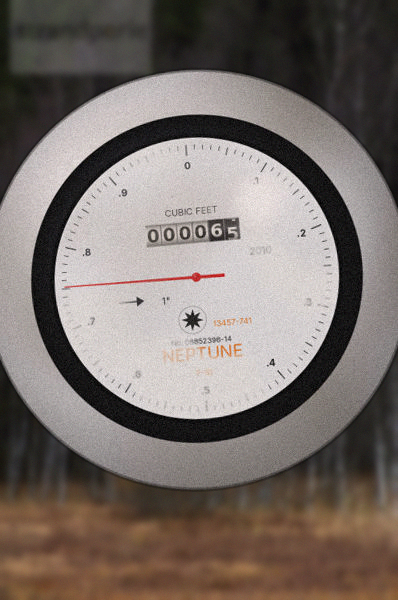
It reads value=64.75 unit=ft³
